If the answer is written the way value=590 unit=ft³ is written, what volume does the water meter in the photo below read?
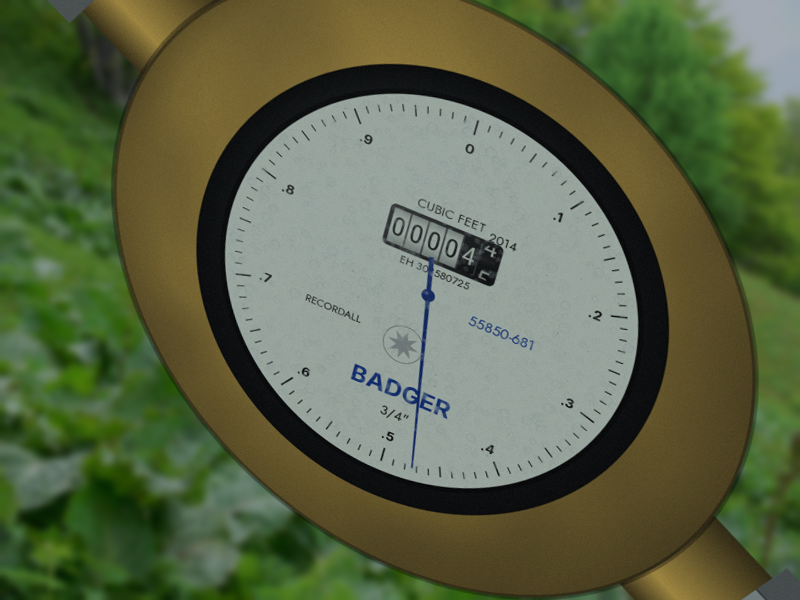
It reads value=44.47 unit=ft³
